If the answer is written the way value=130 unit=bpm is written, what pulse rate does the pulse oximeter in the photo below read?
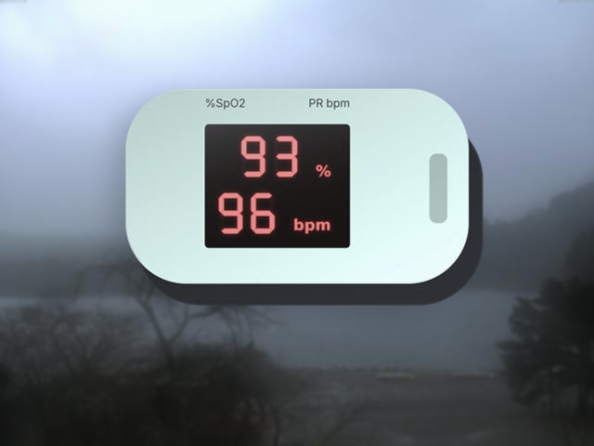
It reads value=96 unit=bpm
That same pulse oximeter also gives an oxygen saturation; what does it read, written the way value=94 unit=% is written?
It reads value=93 unit=%
